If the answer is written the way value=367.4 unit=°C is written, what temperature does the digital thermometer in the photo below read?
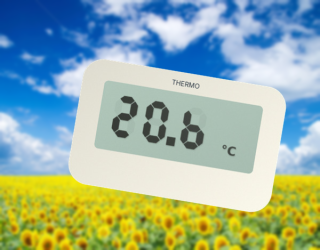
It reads value=20.6 unit=°C
